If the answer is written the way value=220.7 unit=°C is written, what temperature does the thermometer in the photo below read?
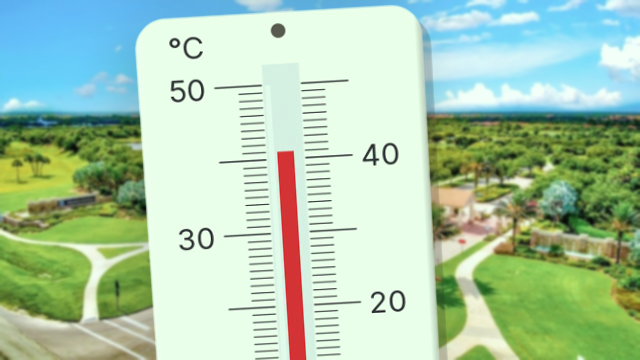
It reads value=41 unit=°C
